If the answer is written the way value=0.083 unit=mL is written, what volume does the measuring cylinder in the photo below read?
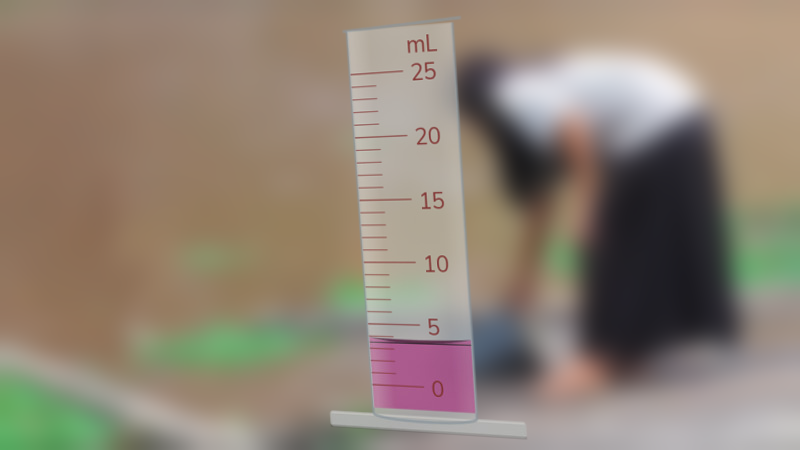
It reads value=3.5 unit=mL
